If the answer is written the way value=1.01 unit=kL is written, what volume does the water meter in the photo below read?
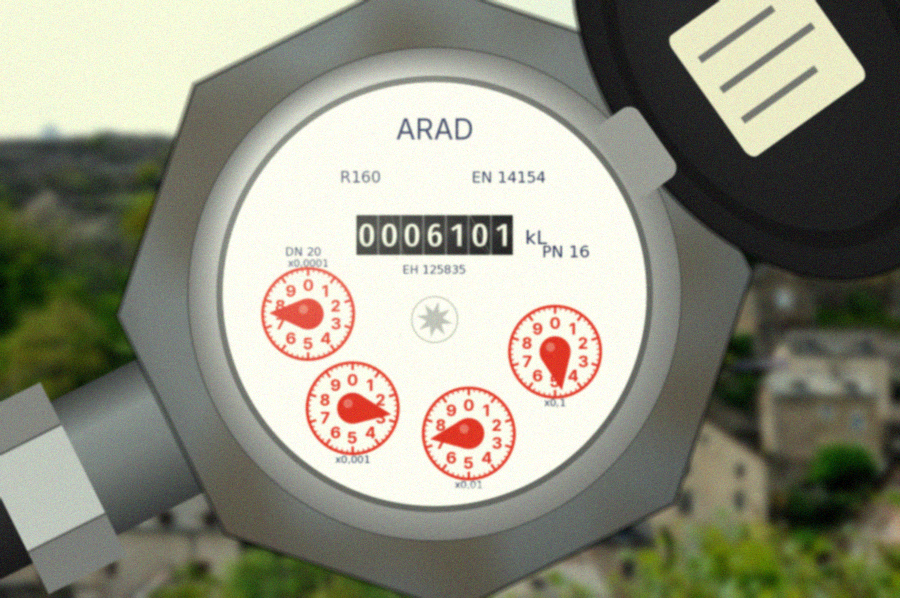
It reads value=6101.4727 unit=kL
